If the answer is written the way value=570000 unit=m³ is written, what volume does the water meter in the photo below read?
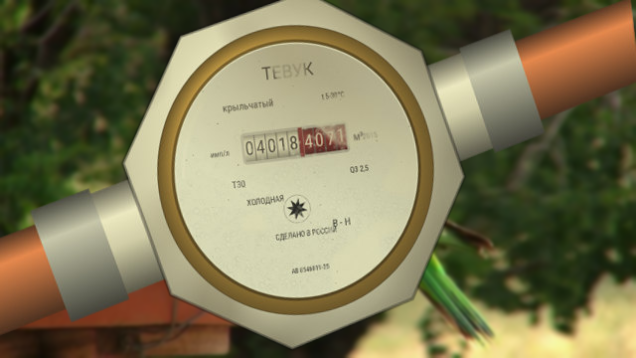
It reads value=4018.4071 unit=m³
